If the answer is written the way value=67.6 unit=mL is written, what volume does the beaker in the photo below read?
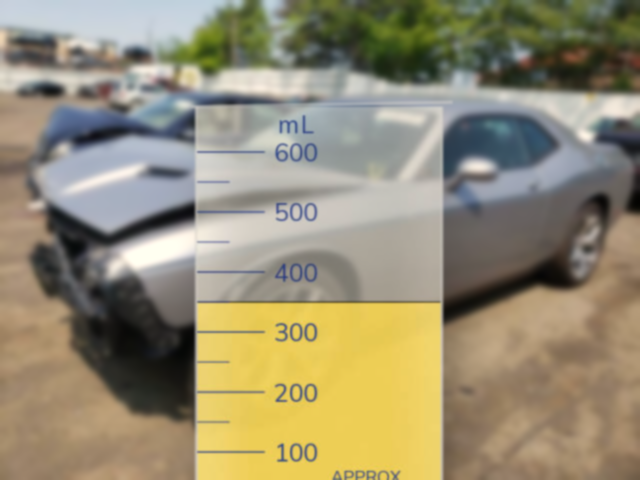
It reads value=350 unit=mL
